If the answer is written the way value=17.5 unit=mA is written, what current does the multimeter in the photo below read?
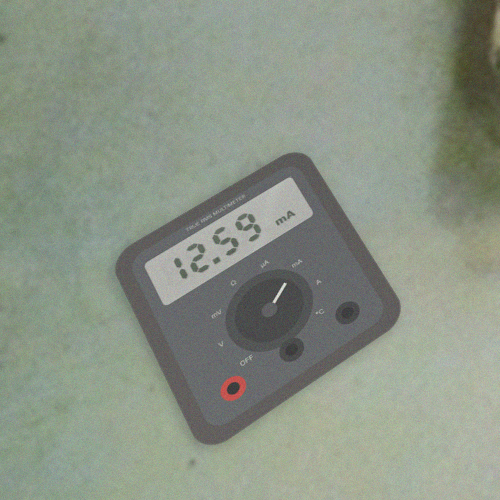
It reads value=12.59 unit=mA
